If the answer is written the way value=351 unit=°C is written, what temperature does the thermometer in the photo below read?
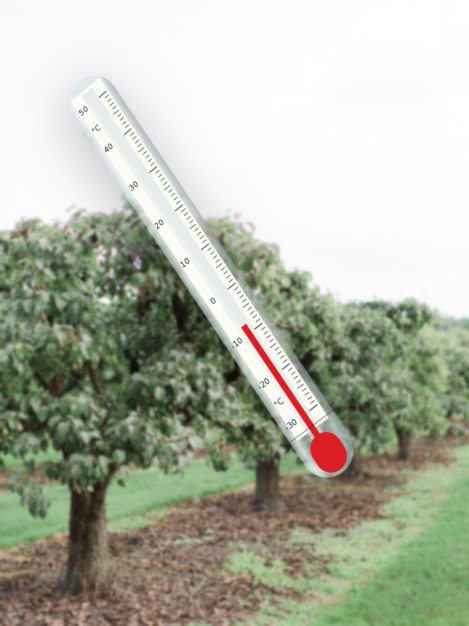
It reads value=-8 unit=°C
